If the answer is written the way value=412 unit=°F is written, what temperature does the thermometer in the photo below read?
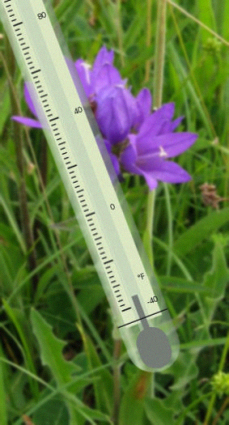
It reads value=-36 unit=°F
